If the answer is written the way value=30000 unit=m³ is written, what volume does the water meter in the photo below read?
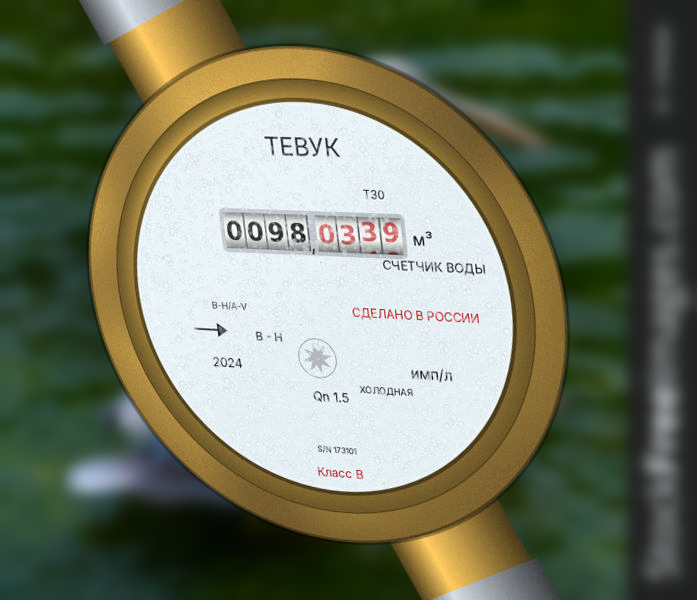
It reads value=98.0339 unit=m³
